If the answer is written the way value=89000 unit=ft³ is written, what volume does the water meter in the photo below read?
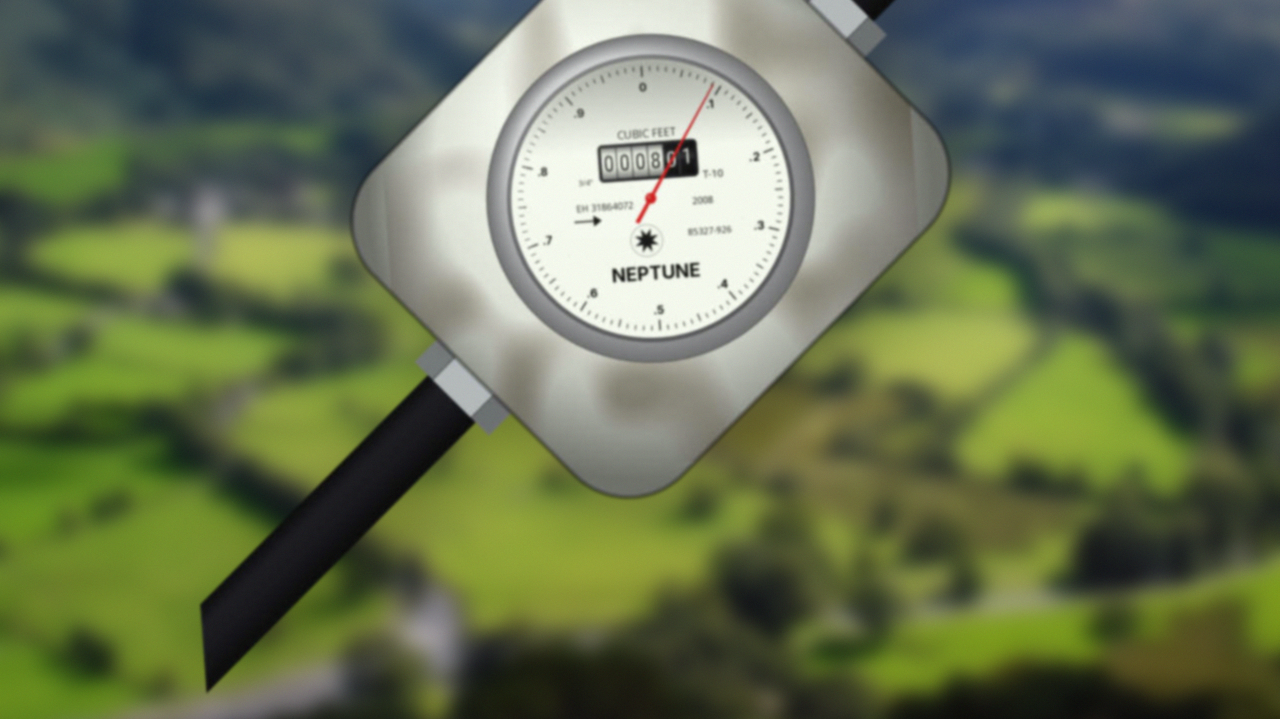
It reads value=801.09 unit=ft³
